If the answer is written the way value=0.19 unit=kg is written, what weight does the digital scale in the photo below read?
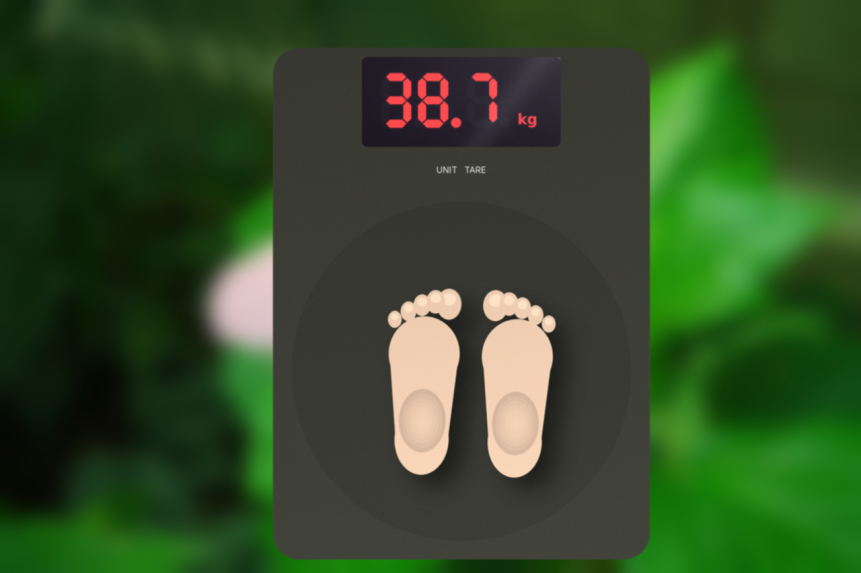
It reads value=38.7 unit=kg
